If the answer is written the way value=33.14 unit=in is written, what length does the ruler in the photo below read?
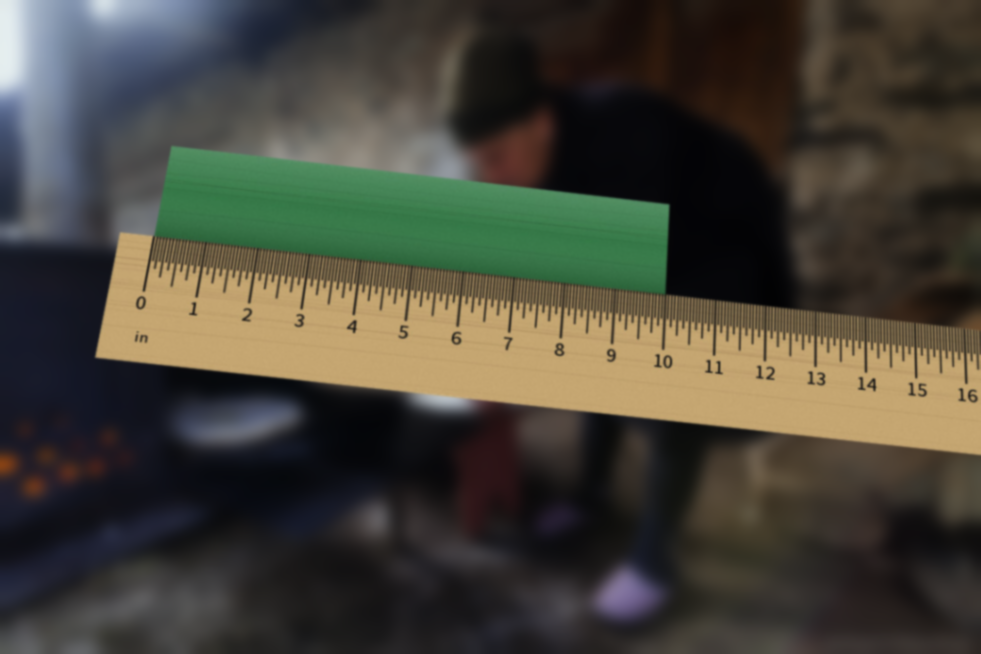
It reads value=10 unit=in
